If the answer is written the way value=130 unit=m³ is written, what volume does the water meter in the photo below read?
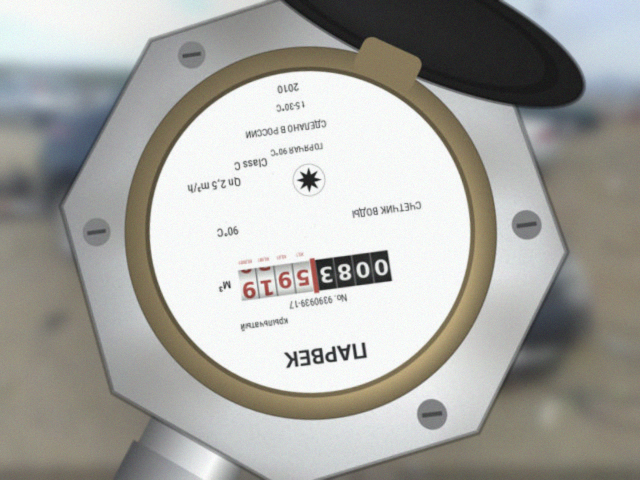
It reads value=83.5919 unit=m³
